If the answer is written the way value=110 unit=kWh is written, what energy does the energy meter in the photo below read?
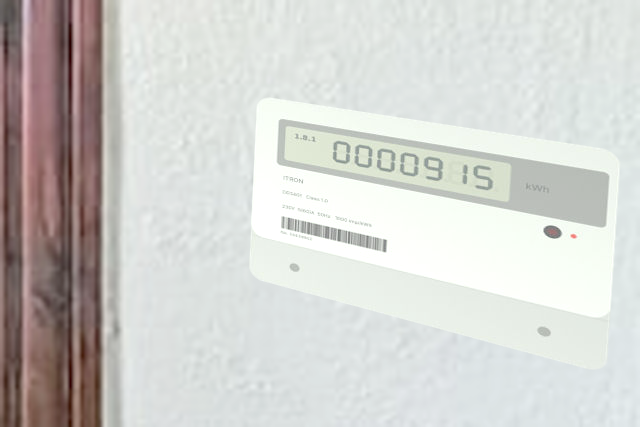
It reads value=915 unit=kWh
